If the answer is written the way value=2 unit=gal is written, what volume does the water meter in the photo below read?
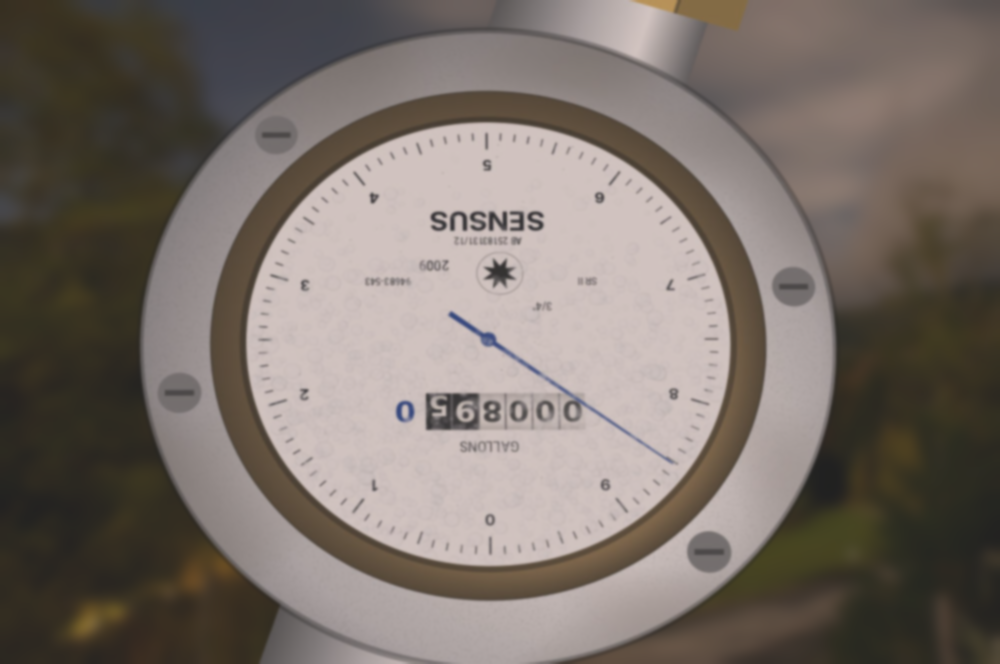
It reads value=8948.5 unit=gal
